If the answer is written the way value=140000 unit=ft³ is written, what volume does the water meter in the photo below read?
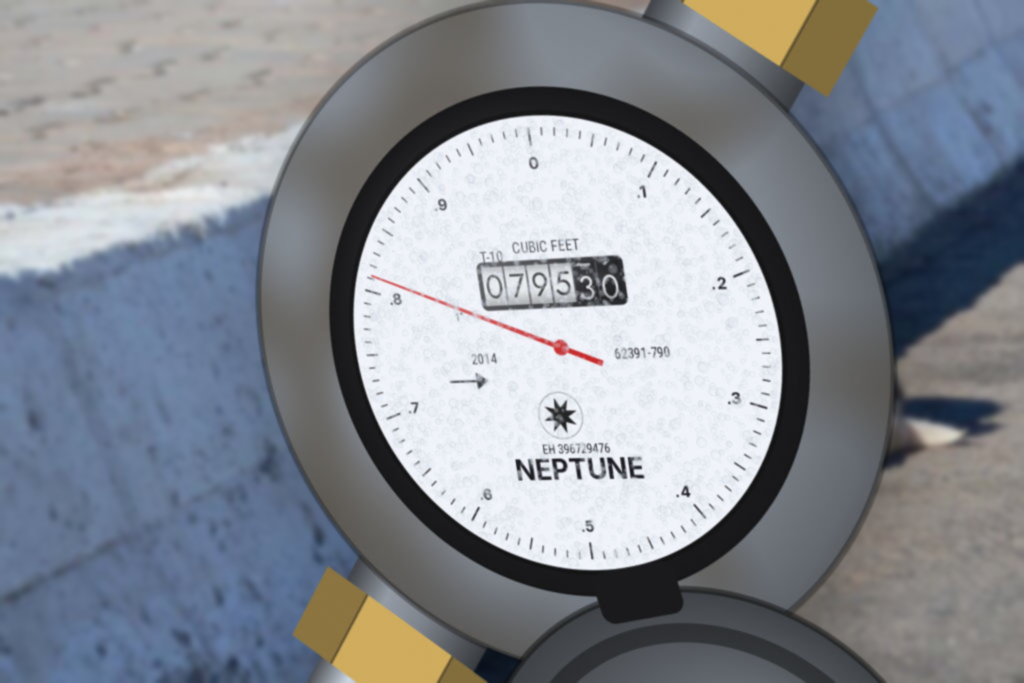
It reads value=79529.81 unit=ft³
